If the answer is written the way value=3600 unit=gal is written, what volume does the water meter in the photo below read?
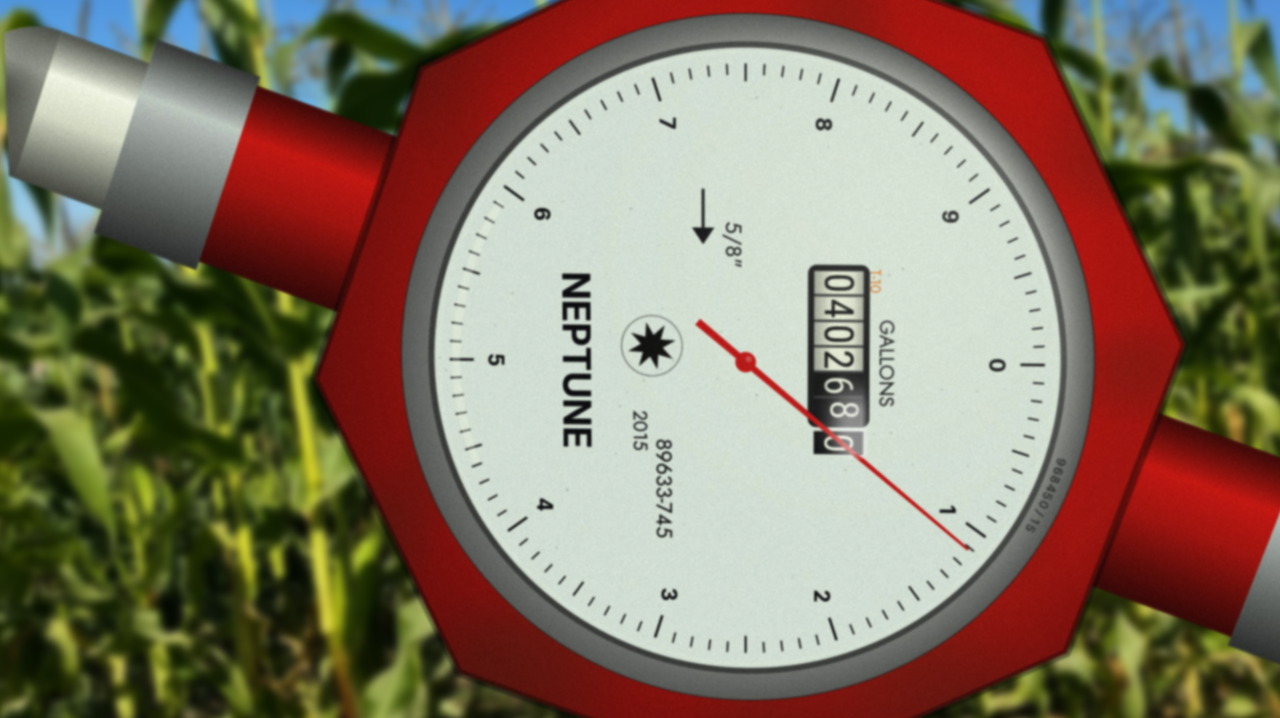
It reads value=402681.1 unit=gal
